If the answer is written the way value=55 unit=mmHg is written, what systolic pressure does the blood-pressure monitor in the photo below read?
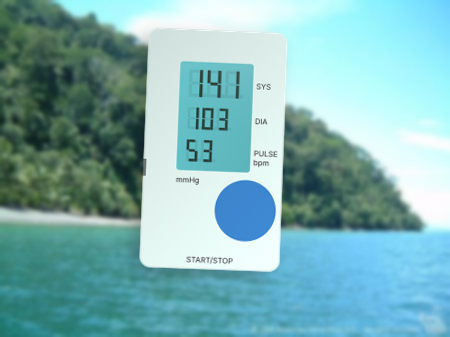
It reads value=141 unit=mmHg
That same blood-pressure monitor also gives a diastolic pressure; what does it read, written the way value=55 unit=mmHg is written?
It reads value=103 unit=mmHg
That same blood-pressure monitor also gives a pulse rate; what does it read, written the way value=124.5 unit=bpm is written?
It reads value=53 unit=bpm
